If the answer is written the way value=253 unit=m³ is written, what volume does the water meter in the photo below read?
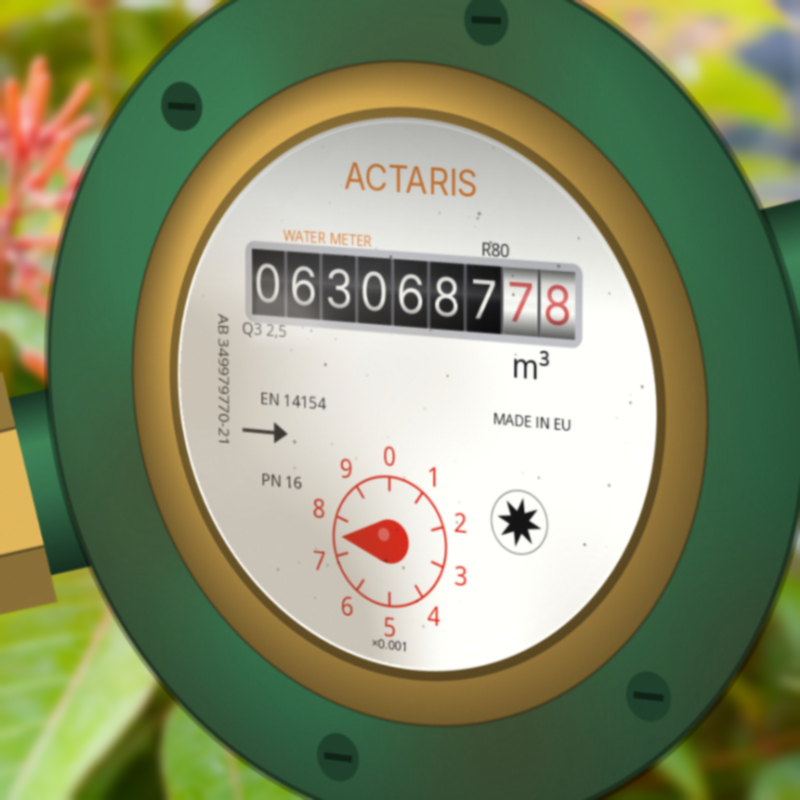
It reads value=630687.787 unit=m³
